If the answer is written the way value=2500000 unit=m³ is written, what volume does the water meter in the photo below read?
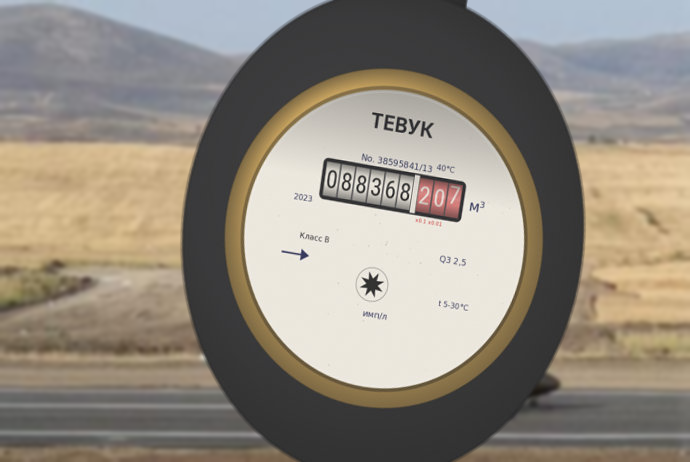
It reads value=88368.207 unit=m³
